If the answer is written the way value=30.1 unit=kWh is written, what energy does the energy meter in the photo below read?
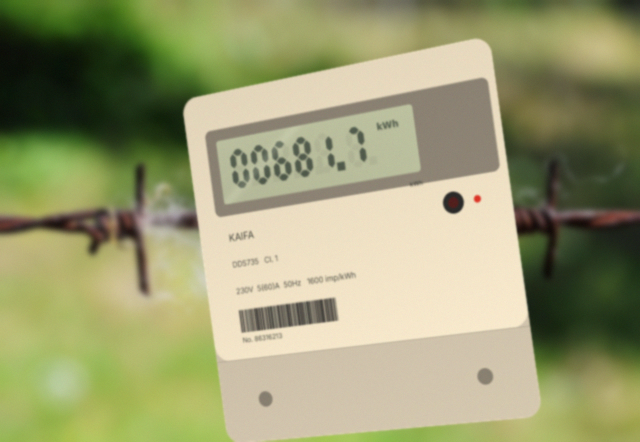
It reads value=681.7 unit=kWh
